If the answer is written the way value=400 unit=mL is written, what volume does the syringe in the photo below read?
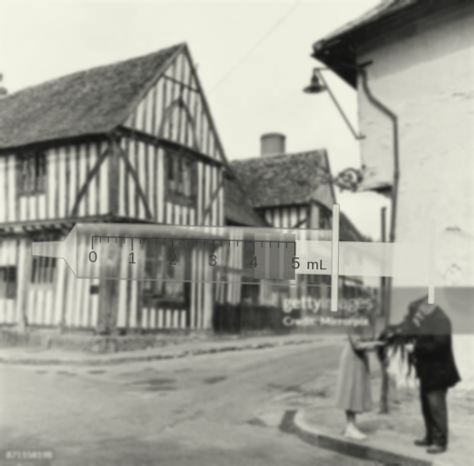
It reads value=4 unit=mL
